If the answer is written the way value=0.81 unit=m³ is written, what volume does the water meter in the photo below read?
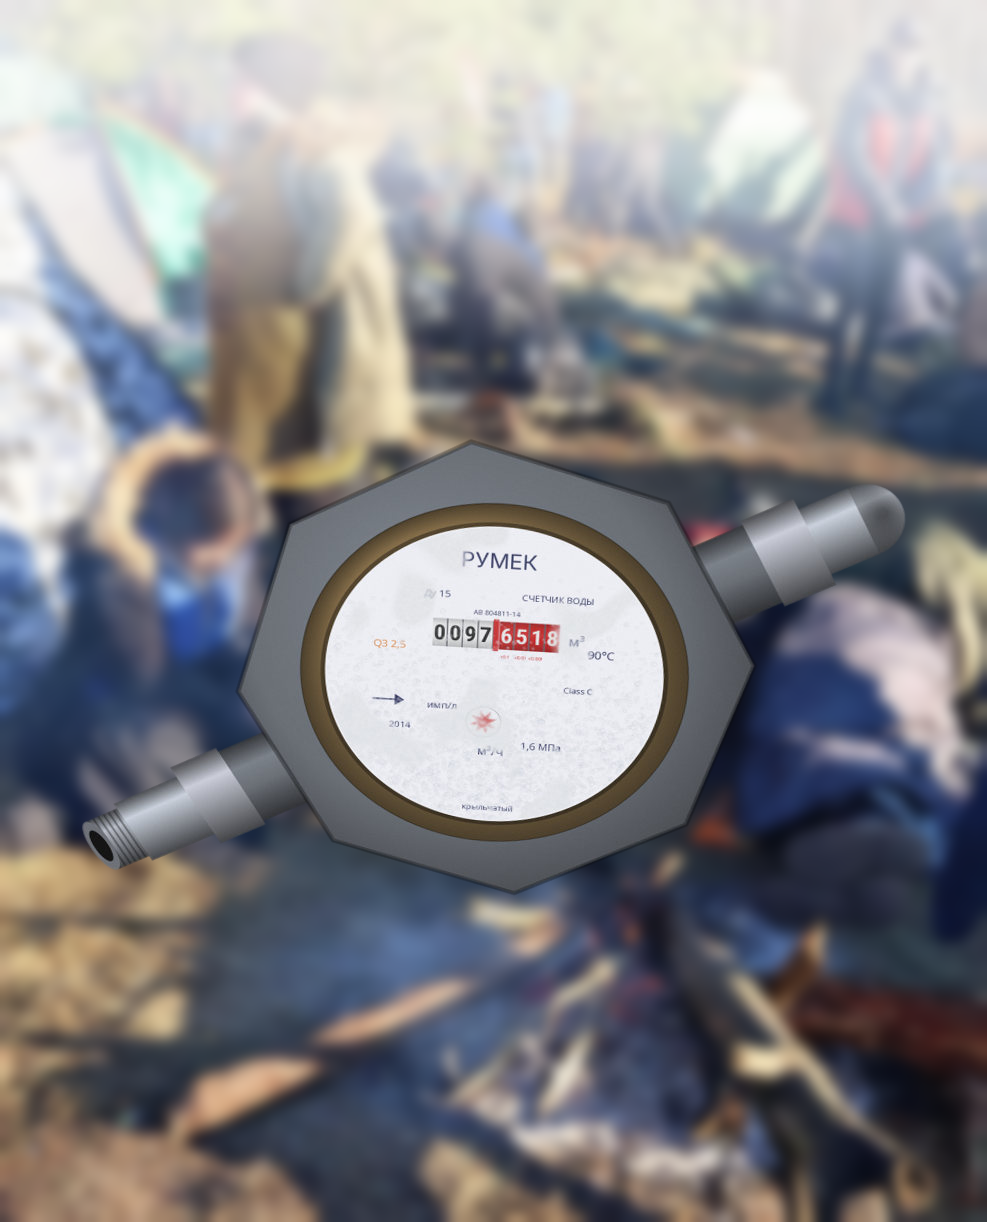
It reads value=97.6518 unit=m³
